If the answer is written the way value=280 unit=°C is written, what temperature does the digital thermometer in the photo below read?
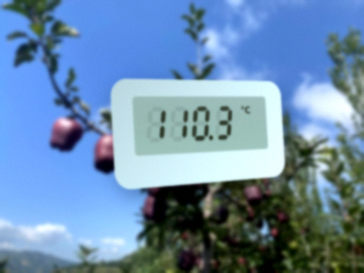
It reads value=110.3 unit=°C
